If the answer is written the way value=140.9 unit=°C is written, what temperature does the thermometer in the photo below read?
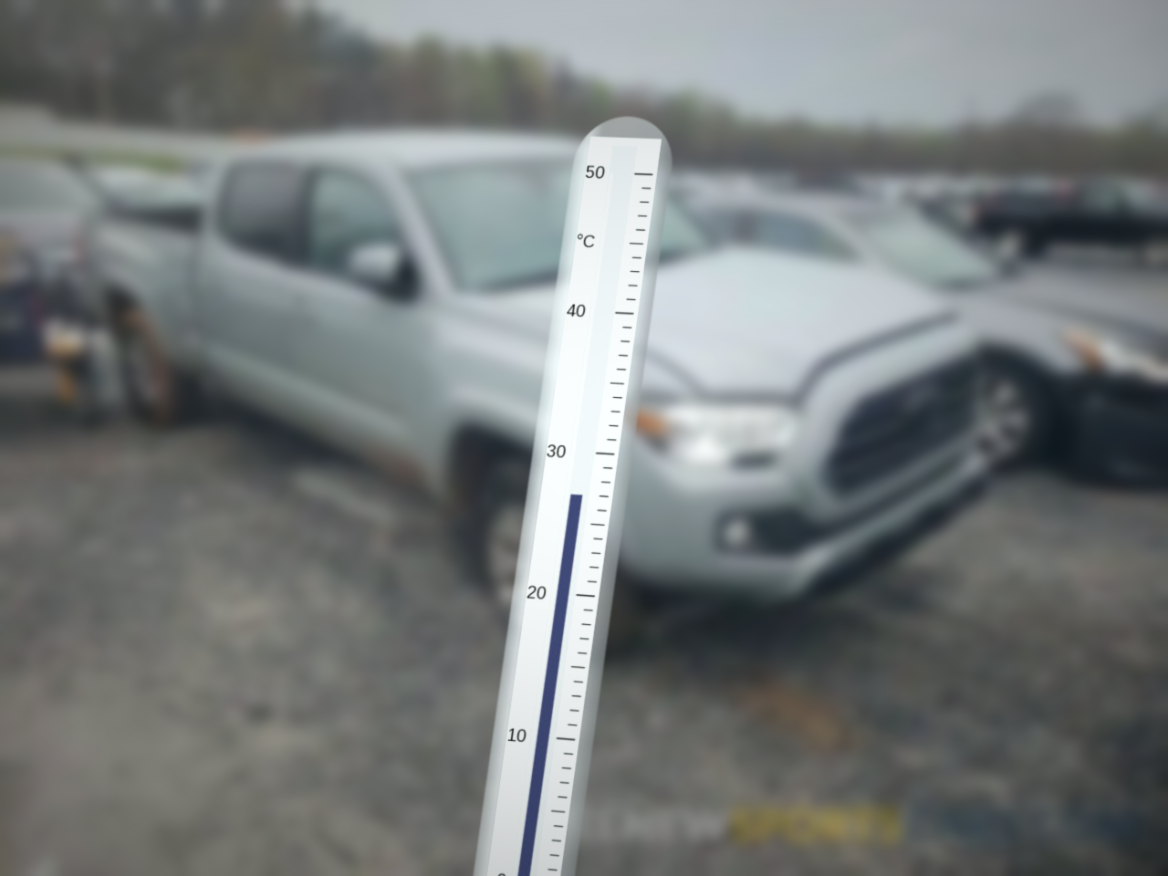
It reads value=27 unit=°C
